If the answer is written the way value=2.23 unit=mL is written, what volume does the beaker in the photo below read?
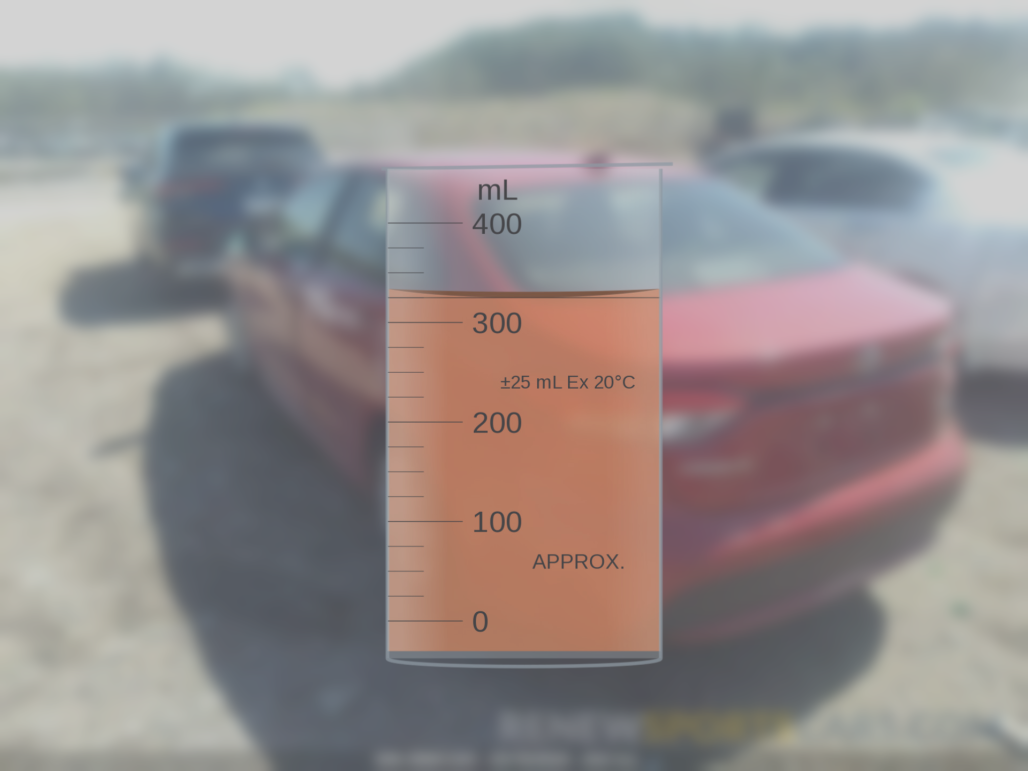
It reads value=325 unit=mL
